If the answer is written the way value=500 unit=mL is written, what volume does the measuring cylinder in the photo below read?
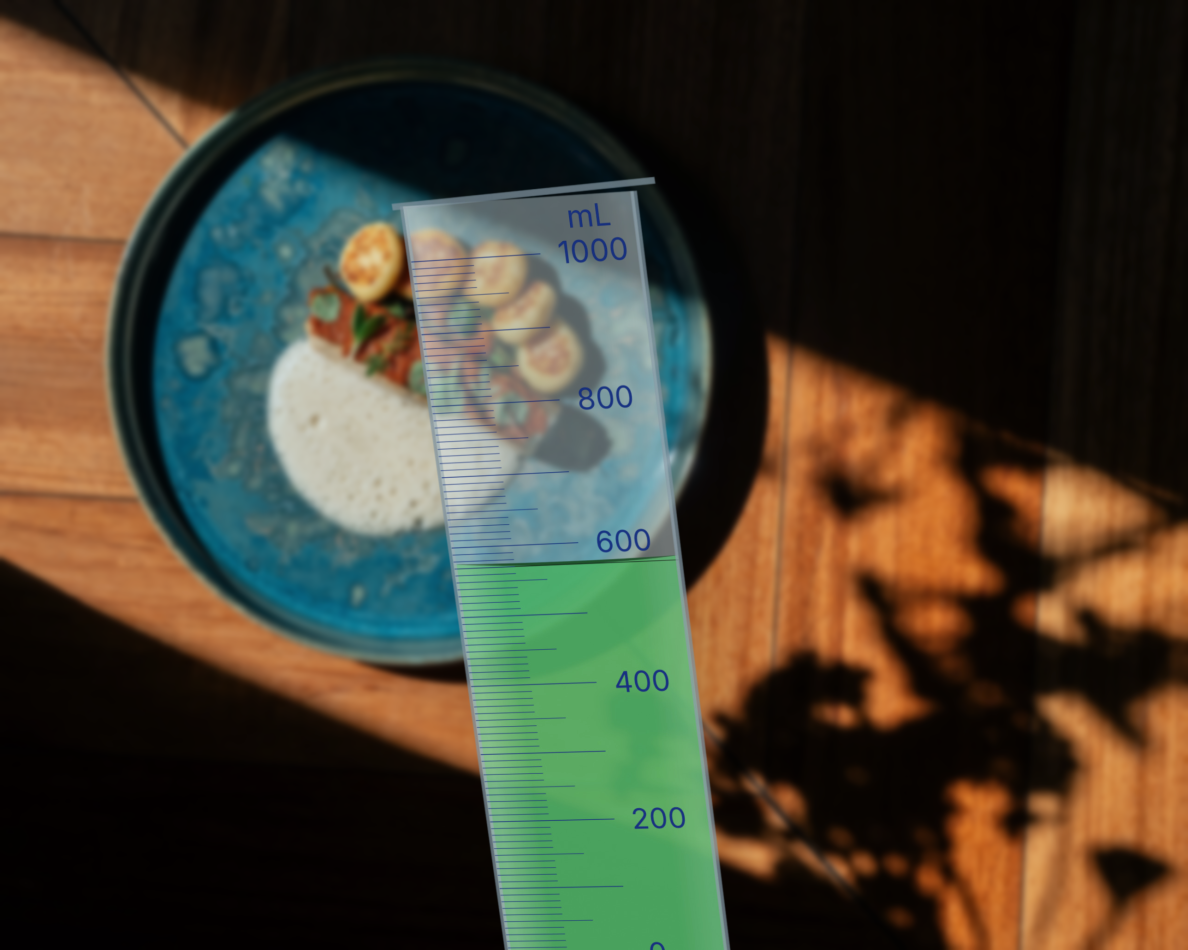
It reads value=570 unit=mL
